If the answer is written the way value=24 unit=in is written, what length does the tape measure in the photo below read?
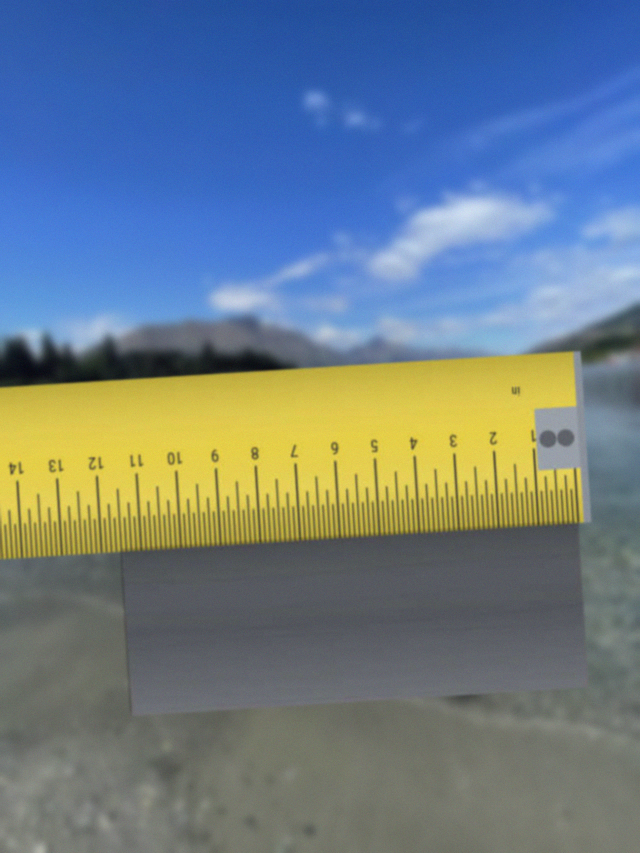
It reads value=11.5 unit=in
